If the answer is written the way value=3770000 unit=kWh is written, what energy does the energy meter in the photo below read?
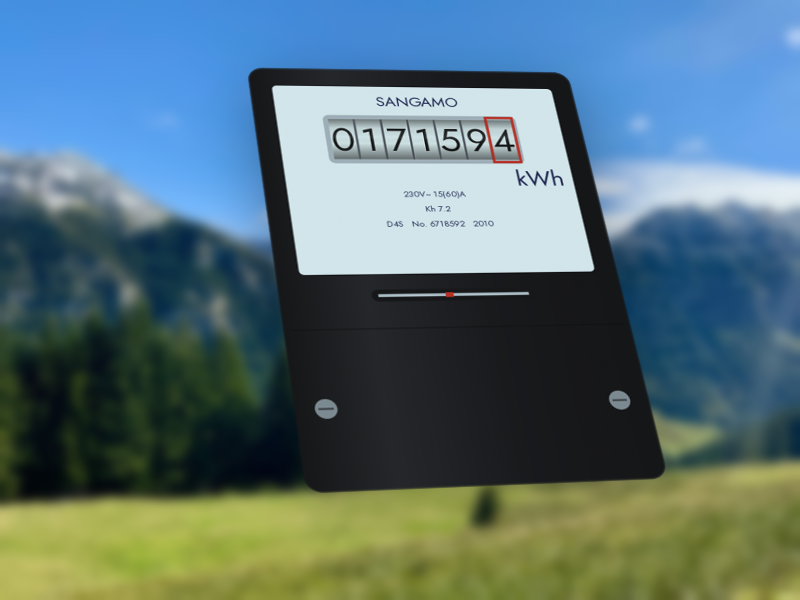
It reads value=17159.4 unit=kWh
